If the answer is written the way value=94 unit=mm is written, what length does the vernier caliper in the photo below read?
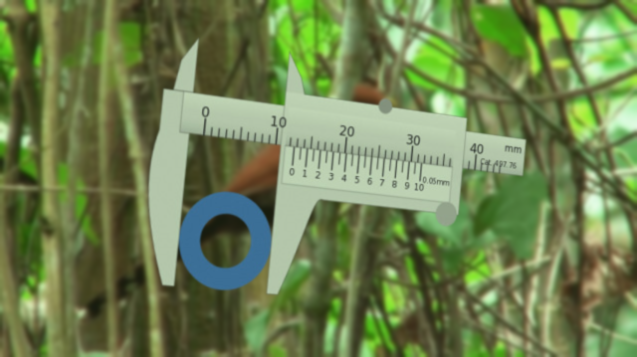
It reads value=12.6 unit=mm
